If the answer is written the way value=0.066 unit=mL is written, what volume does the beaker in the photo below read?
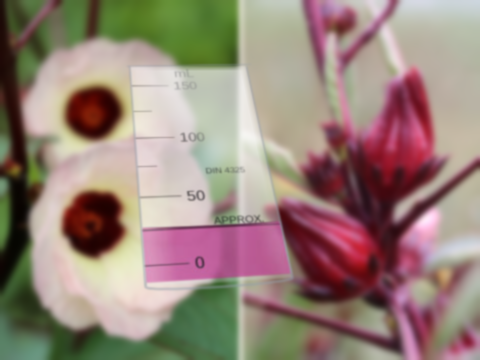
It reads value=25 unit=mL
